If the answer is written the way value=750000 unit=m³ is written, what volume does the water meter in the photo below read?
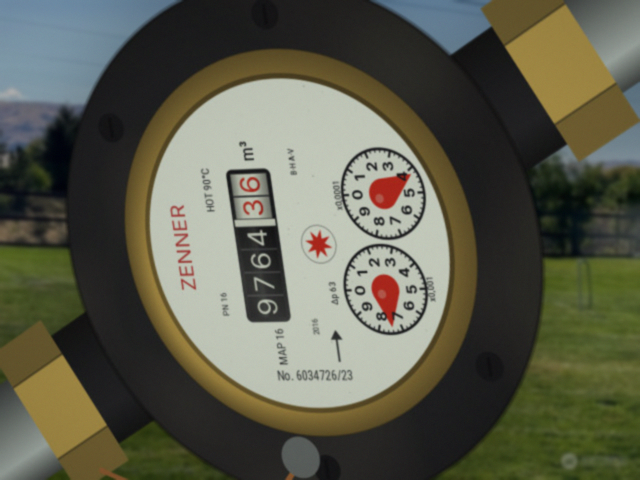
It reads value=9764.3674 unit=m³
